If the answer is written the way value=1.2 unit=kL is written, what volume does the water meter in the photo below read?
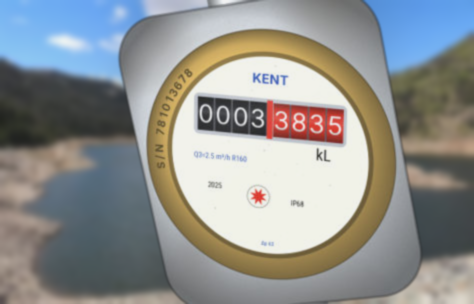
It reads value=3.3835 unit=kL
